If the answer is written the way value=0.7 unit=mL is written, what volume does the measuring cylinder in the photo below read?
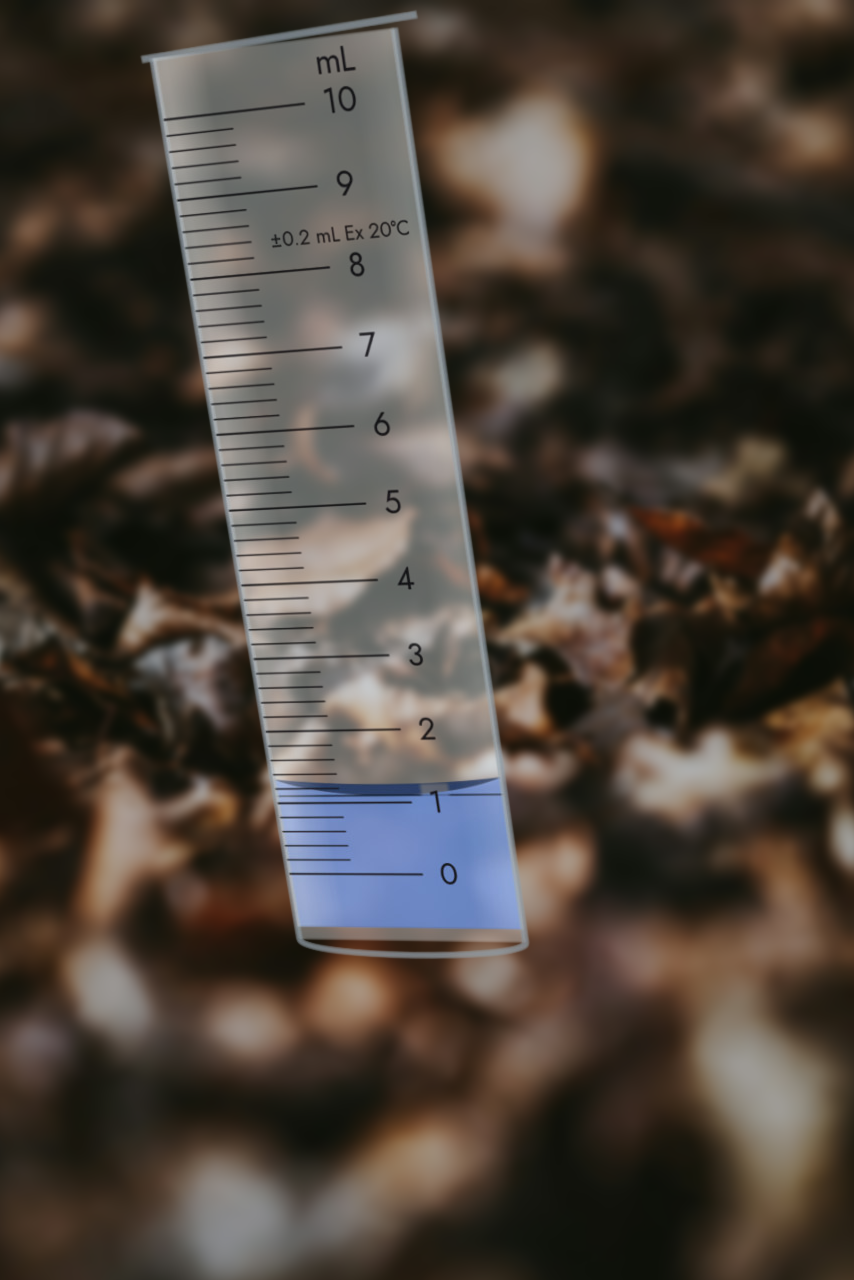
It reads value=1.1 unit=mL
